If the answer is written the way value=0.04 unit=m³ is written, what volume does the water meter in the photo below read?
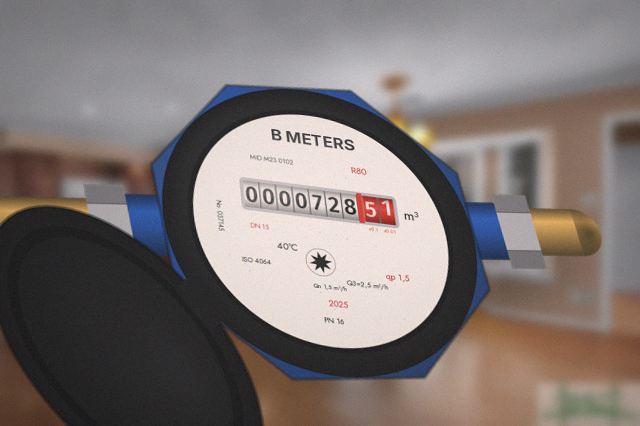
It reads value=728.51 unit=m³
